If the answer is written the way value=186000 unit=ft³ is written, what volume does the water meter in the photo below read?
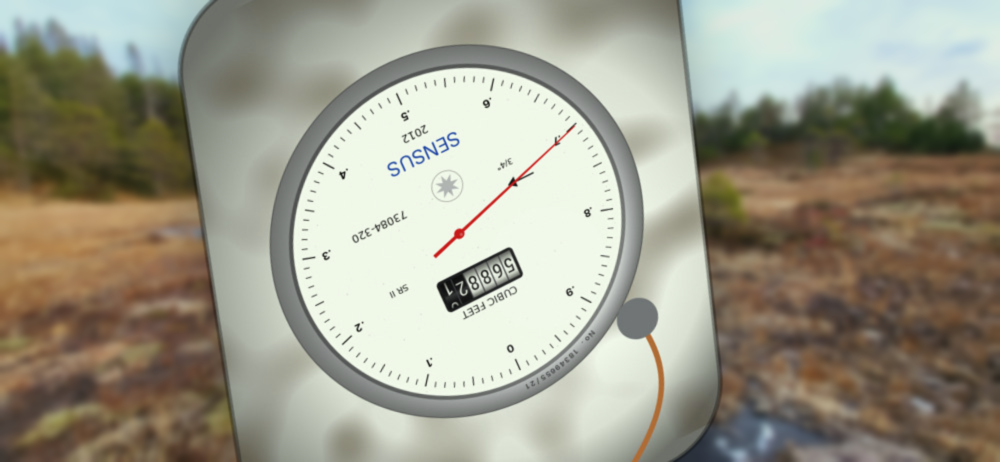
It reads value=568820.70 unit=ft³
